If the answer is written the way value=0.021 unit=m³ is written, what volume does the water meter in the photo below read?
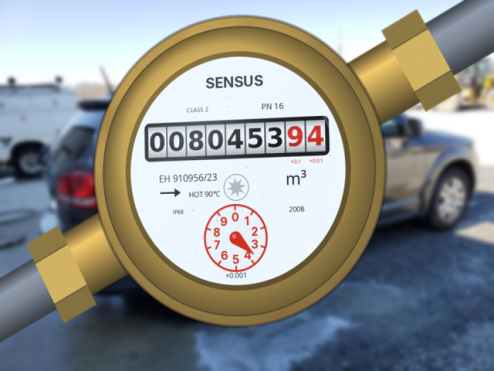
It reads value=80453.943 unit=m³
